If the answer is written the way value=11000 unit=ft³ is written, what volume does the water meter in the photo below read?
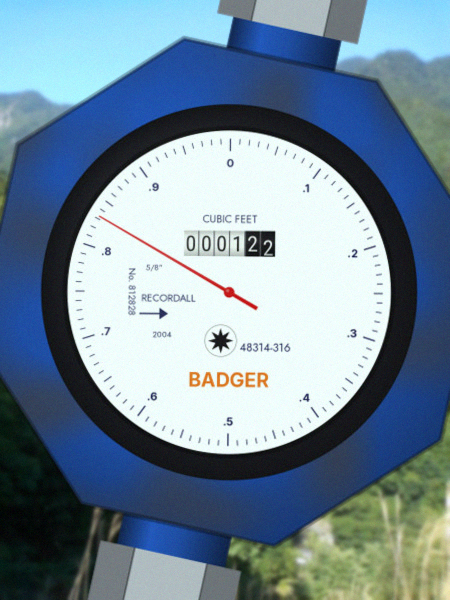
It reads value=121.83 unit=ft³
